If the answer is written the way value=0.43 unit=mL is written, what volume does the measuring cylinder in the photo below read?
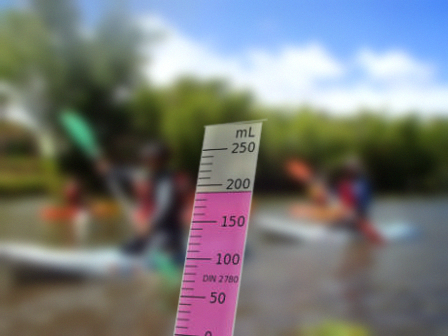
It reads value=190 unit=mL
